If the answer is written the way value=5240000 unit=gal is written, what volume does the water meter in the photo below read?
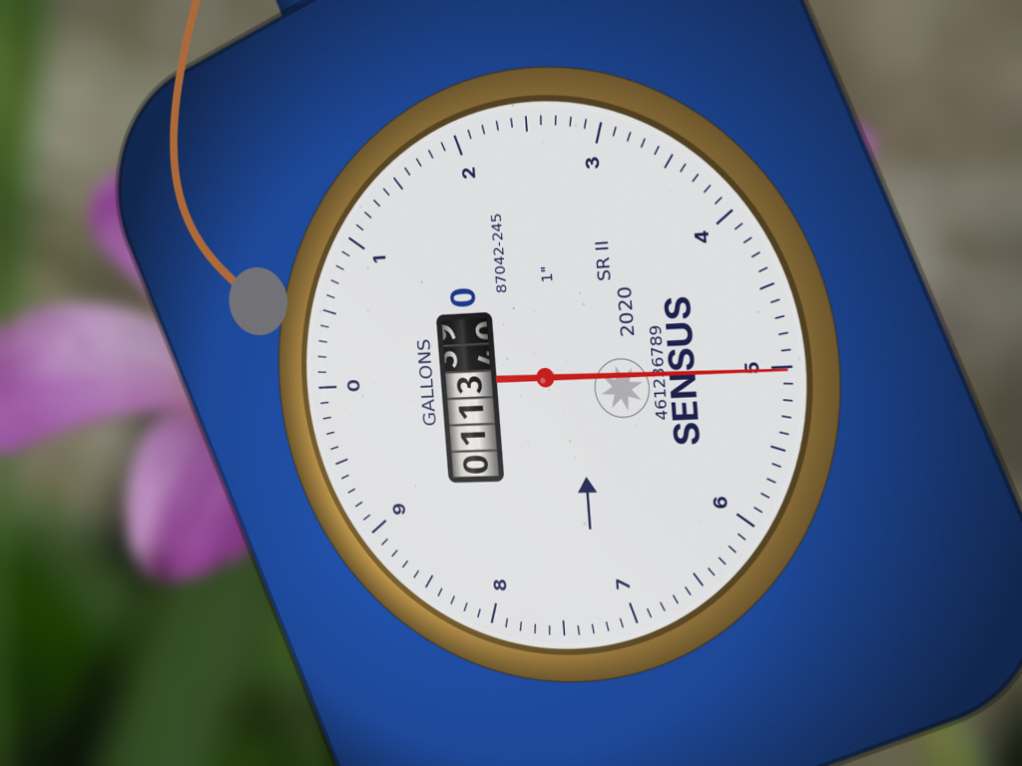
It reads value=113395.0 unit=gal
